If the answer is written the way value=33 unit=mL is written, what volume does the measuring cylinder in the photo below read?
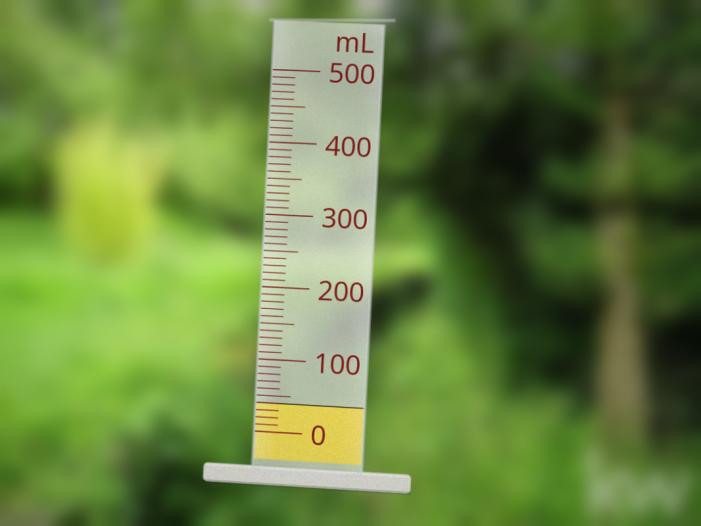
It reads value=40 unit=mL
